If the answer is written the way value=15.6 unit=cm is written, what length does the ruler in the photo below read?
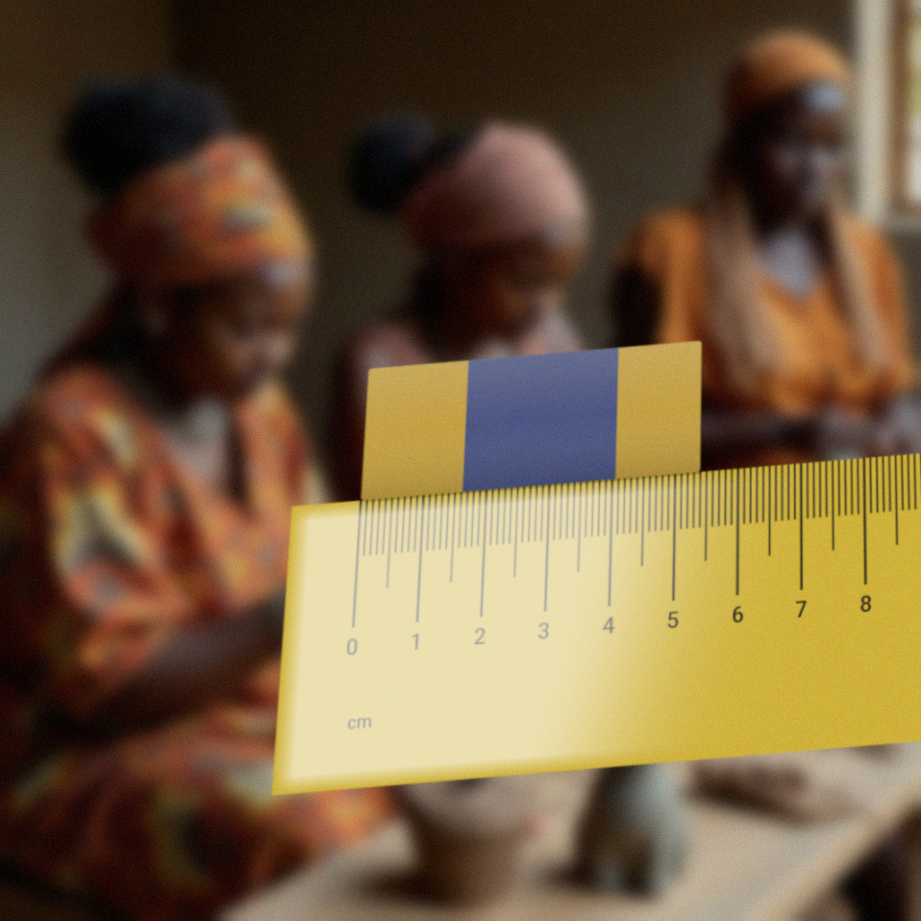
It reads value=5.4 unit=cm
